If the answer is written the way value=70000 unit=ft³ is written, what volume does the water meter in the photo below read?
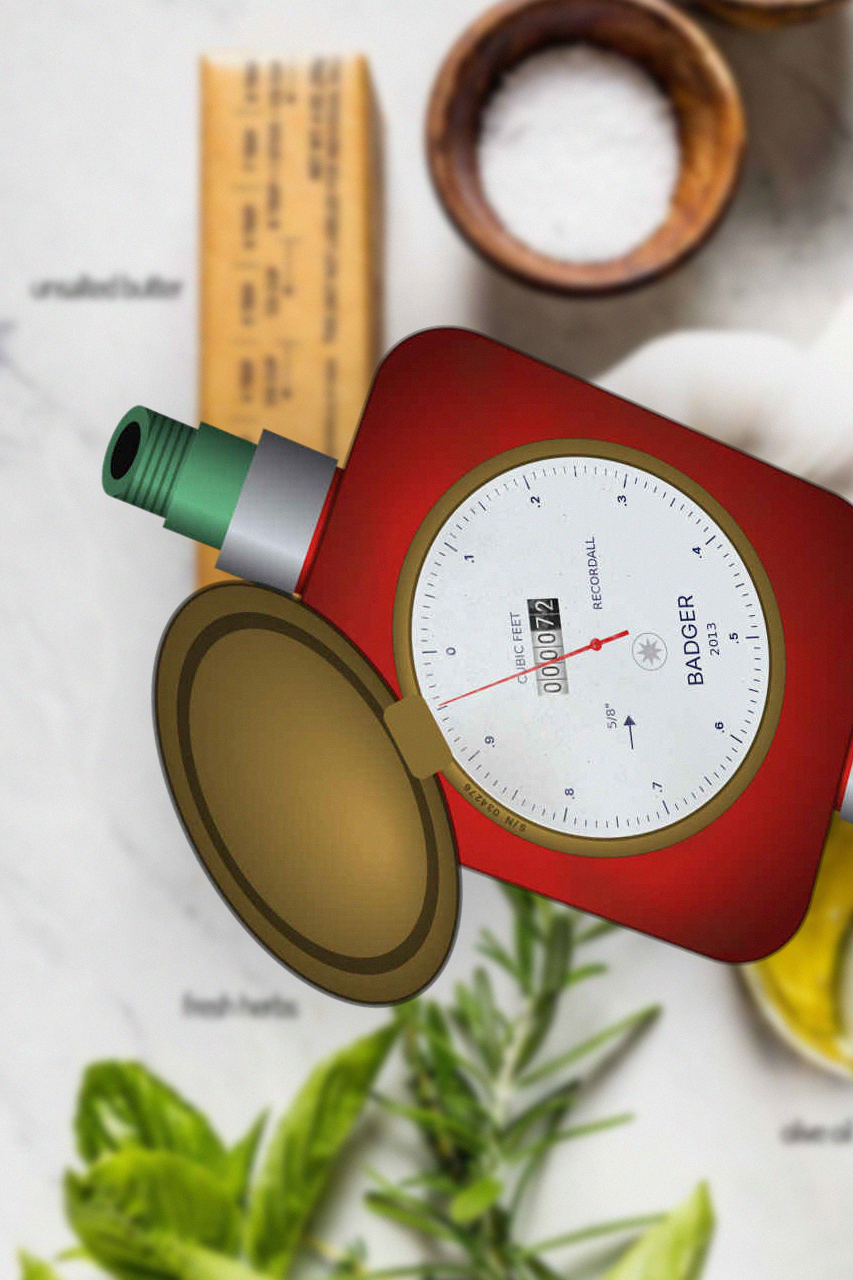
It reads value=71.95 unit=ft³
